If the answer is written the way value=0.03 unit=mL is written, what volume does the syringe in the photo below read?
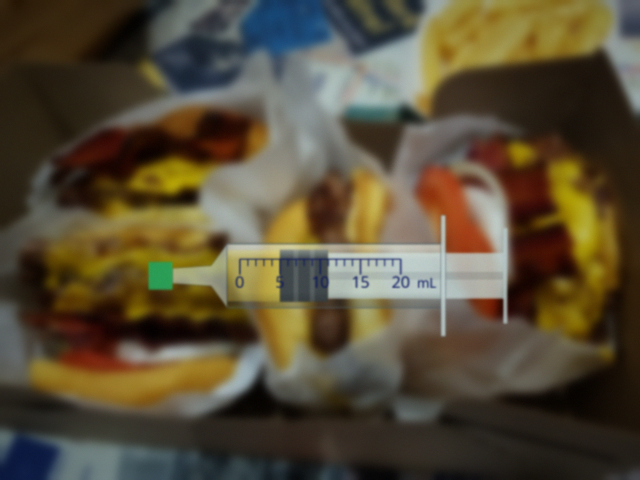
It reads value=5 unit=mL
